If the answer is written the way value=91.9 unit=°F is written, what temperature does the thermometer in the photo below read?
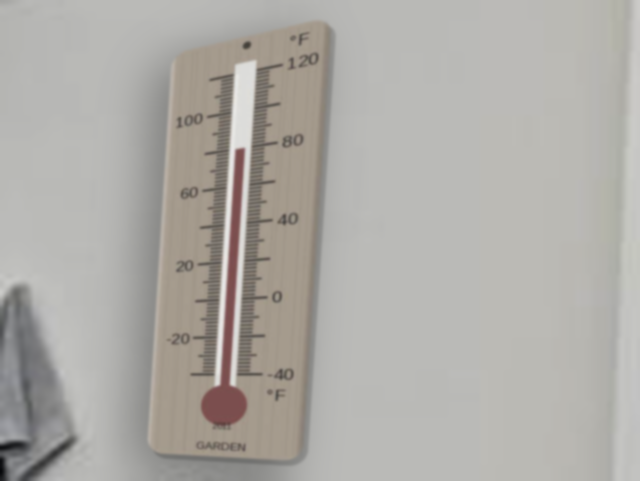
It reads value=80 unit=°F
